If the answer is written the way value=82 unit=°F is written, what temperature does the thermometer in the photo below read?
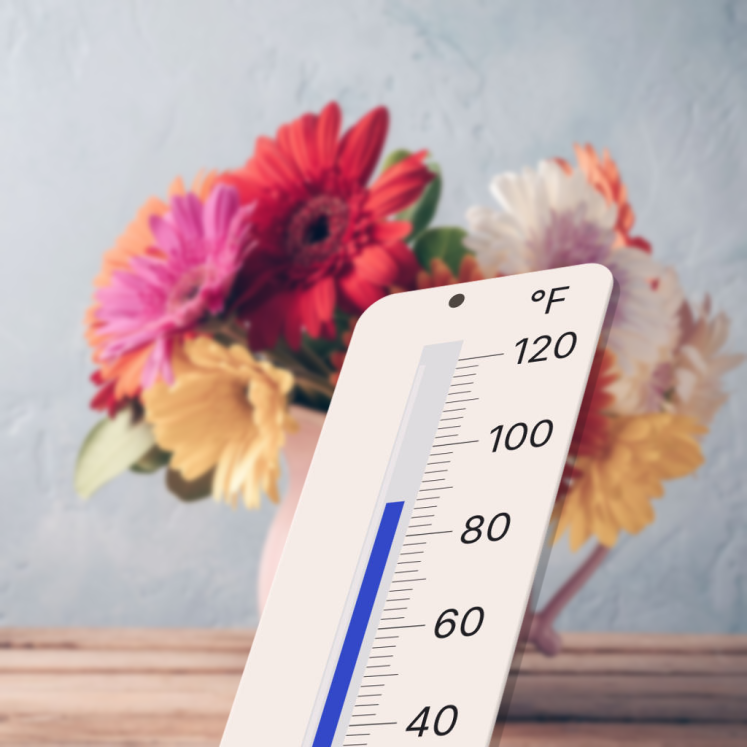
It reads value=88 unit=°F
